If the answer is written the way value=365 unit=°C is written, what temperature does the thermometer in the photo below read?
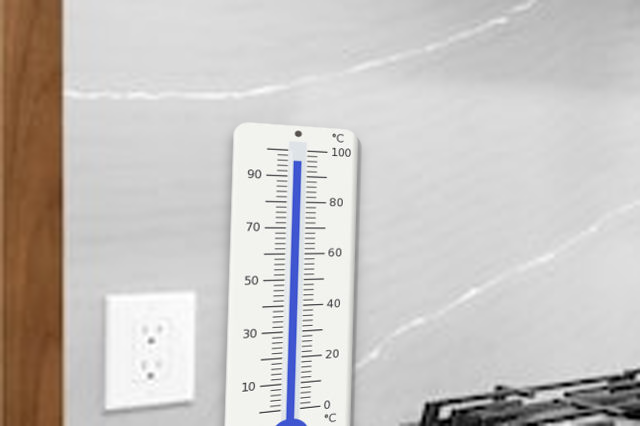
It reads value=96 unit=°C
